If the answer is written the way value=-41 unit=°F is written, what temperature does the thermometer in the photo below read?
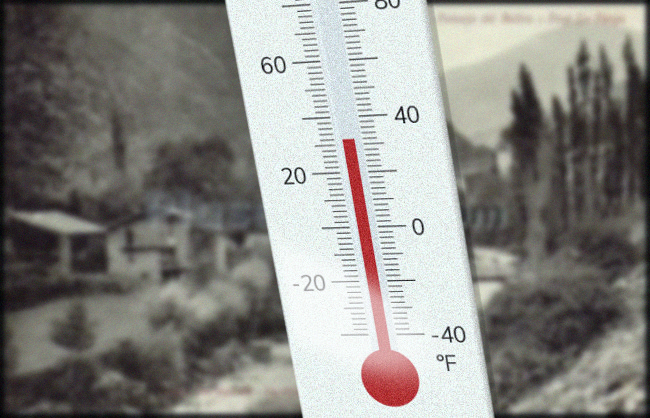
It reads value=32 unit=°F
